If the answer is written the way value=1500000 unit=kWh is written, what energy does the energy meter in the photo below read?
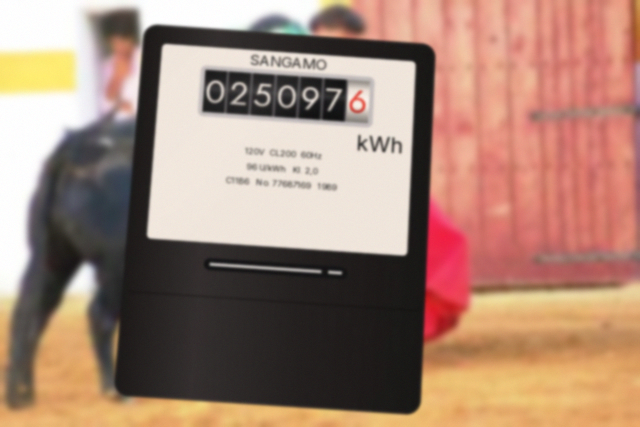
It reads value=25097.6 unit=kWh
